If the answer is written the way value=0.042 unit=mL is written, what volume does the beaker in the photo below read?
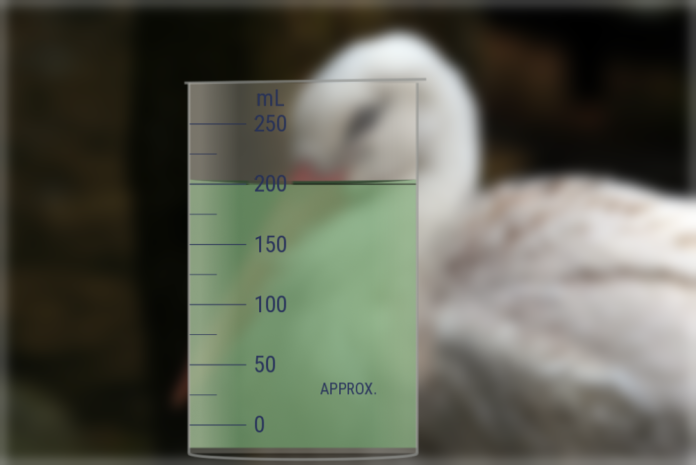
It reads value=200 unit=mL
